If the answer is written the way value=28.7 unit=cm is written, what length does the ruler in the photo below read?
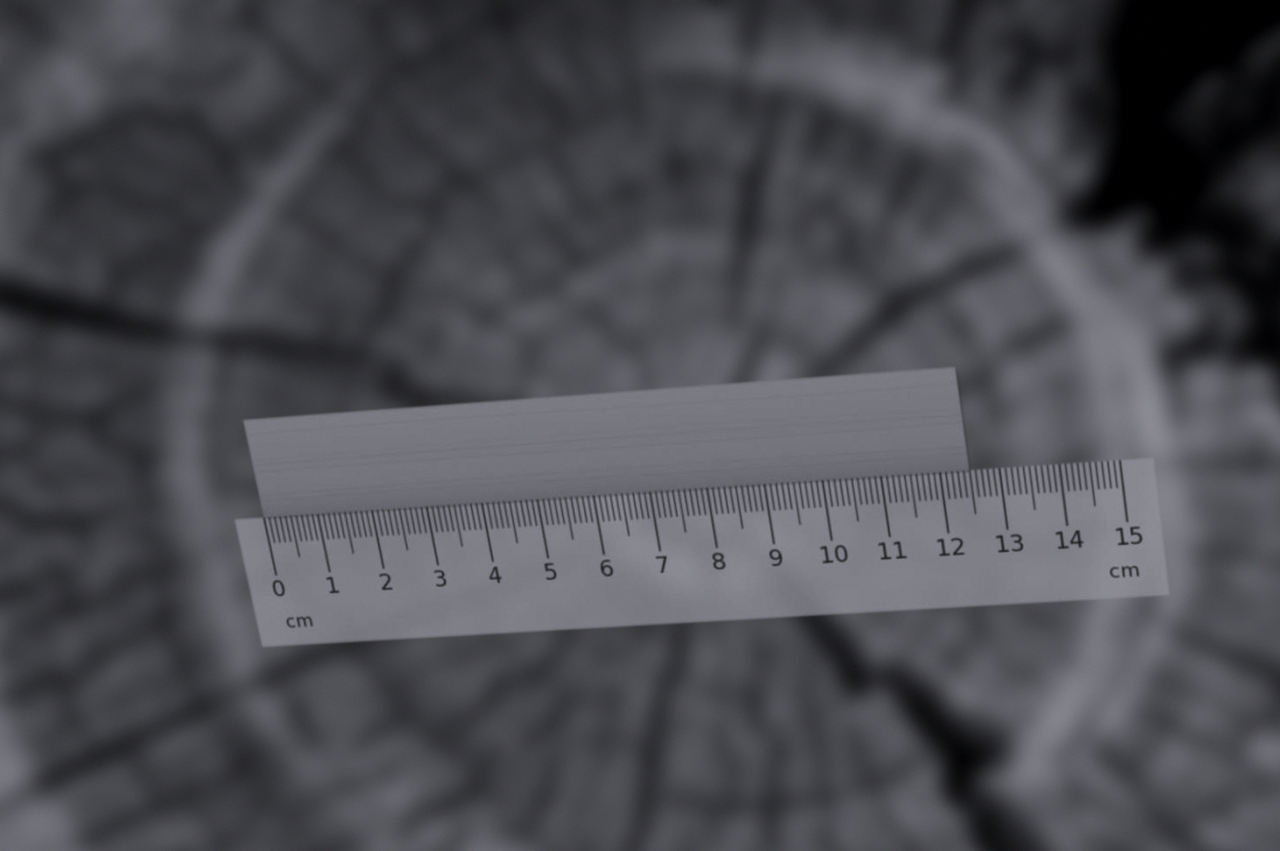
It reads value=12.5 unit=cm
